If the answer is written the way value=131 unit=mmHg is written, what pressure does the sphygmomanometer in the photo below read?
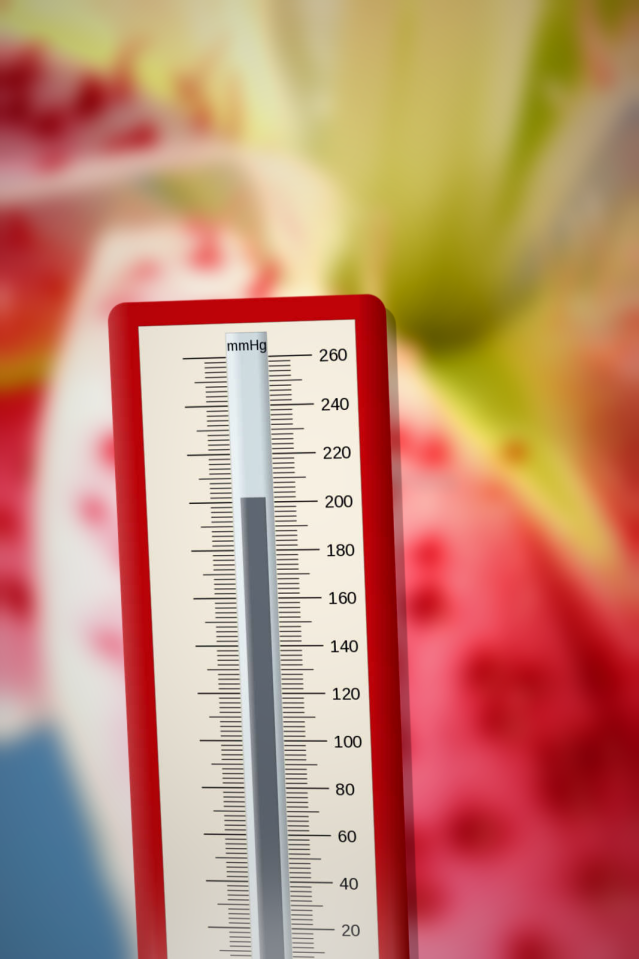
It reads value=202 unit=mmHg
